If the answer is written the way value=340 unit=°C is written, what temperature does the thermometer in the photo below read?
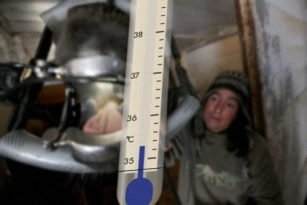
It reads value=35.3 unit=°C
